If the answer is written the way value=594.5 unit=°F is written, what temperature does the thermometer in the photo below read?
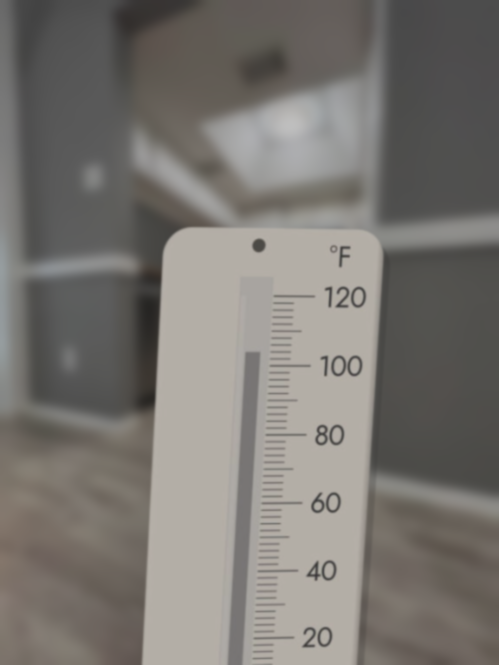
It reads value=104 unit=°F
